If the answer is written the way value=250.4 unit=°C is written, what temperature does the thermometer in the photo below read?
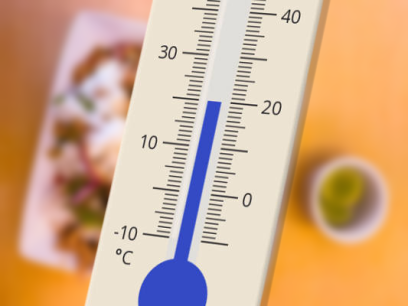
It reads value=20 unit=°C
